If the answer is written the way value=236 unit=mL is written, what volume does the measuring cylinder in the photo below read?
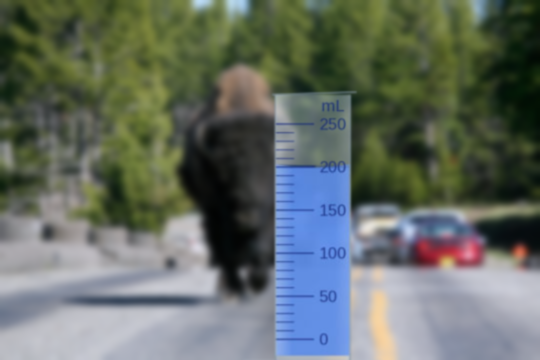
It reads value=200 unit=mL
